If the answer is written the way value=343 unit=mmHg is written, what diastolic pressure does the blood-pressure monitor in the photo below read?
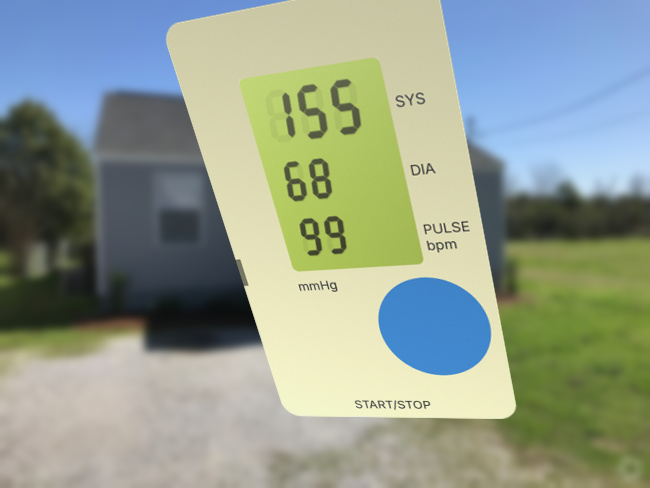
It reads value=68 unit=mmHg
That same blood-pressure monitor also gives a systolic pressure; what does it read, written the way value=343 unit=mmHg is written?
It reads value=155 unit=mmHg
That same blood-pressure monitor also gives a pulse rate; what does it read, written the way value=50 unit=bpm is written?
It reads value=99 unit=bpm
